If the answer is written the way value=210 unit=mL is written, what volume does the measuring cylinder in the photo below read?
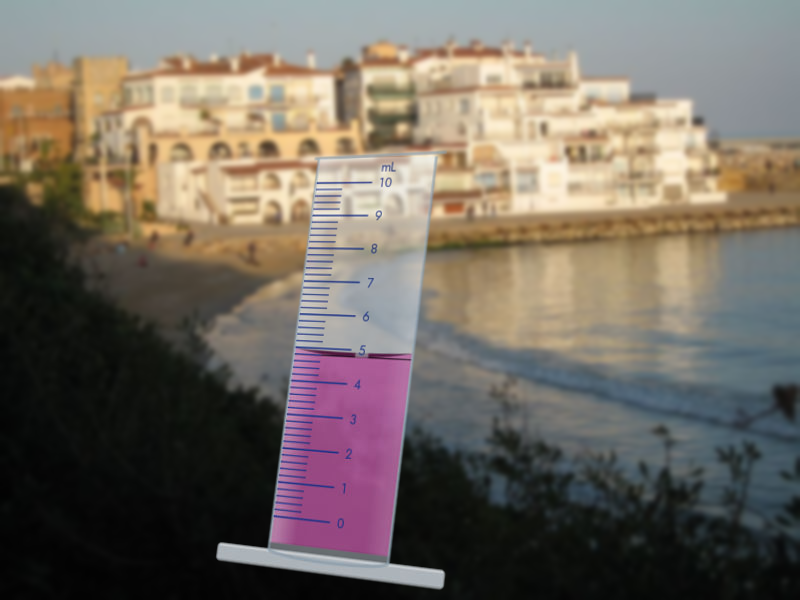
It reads value=4.8 unit=mL
